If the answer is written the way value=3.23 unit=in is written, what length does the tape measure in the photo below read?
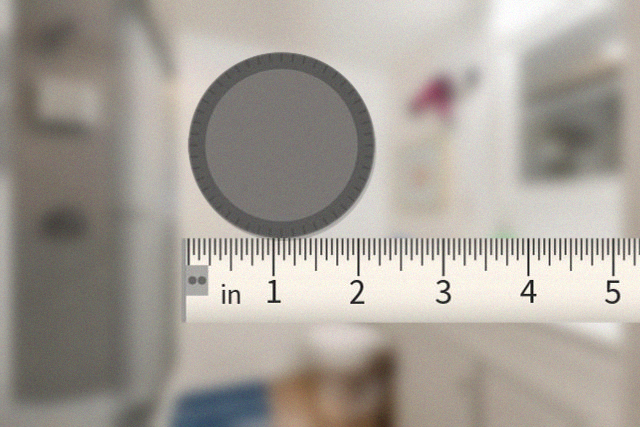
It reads value=2.1875 unit=in
